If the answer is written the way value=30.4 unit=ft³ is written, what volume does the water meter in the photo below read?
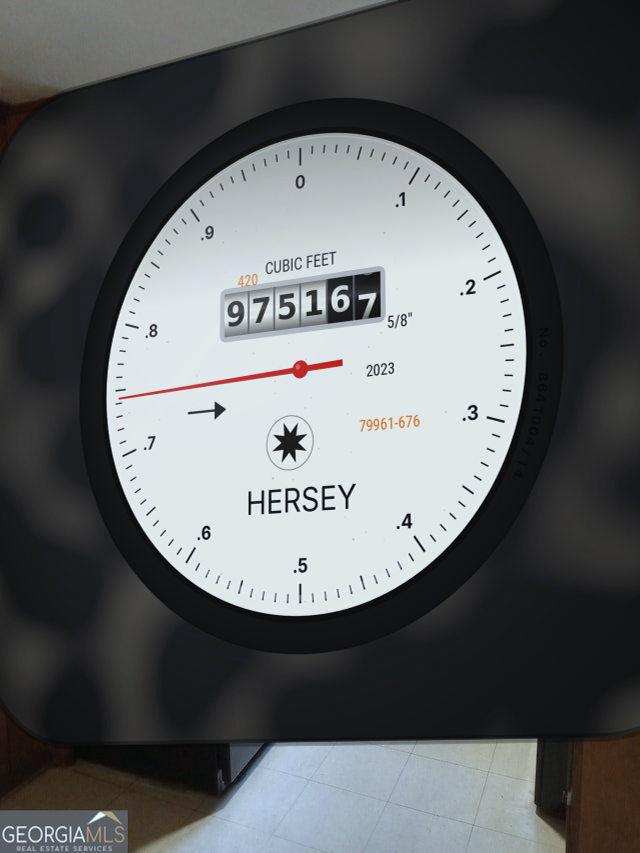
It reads value=975166.74 unit=ft³
